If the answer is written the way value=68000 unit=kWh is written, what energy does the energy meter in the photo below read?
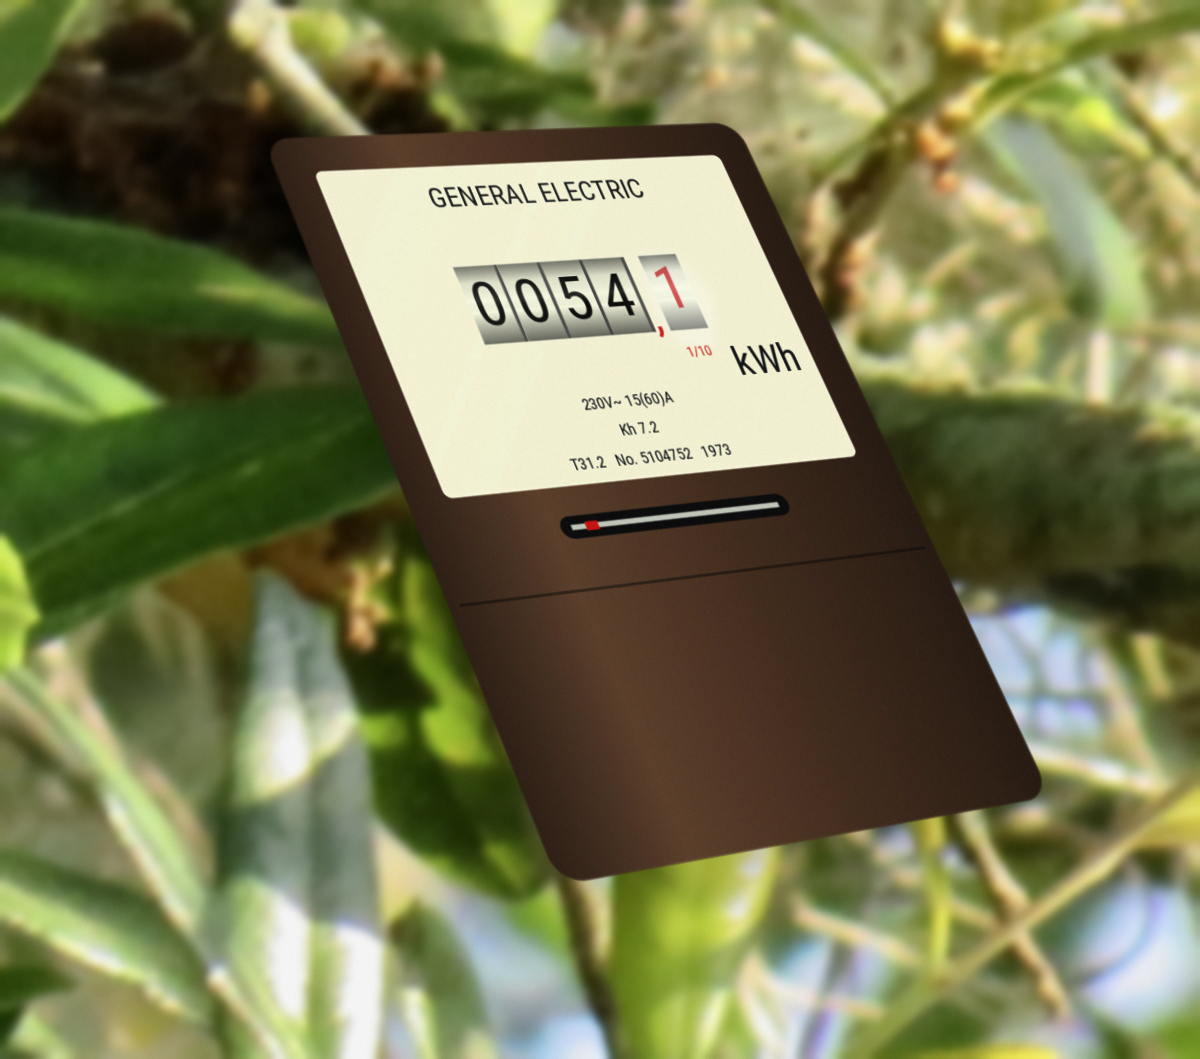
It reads value=54.1 unit=kWh
